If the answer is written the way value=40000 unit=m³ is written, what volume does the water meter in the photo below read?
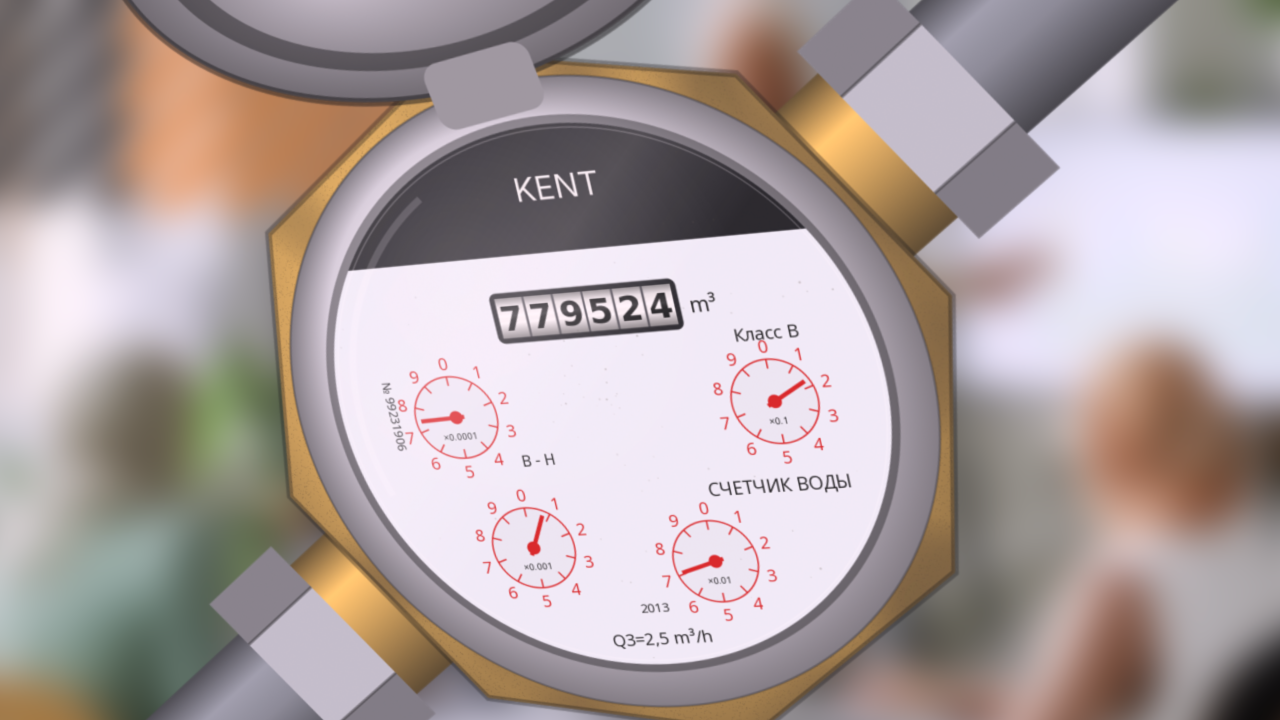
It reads value=779524.1707 unit=m³
